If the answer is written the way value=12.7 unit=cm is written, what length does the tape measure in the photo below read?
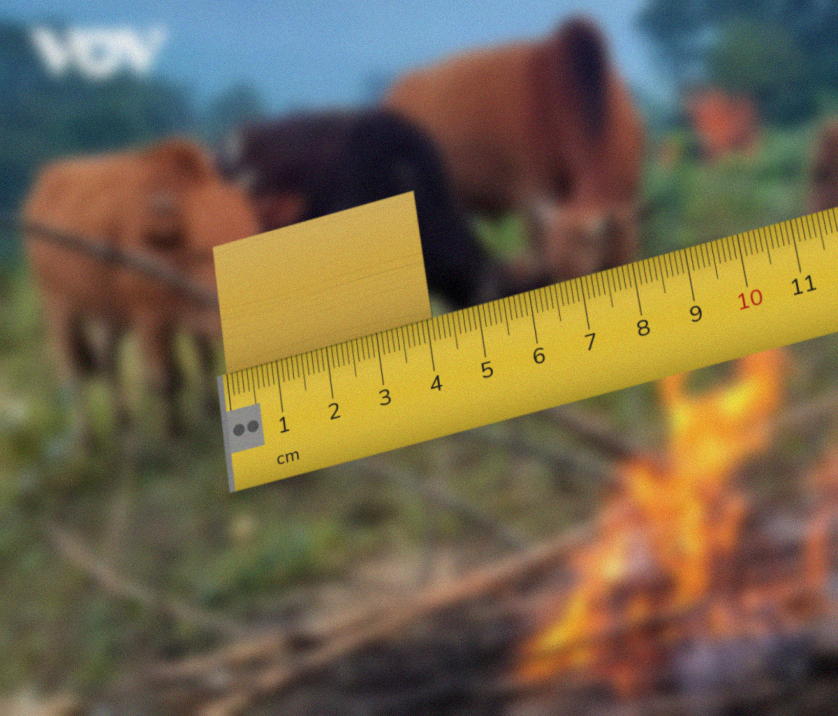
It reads value=4.1 unit=cm
